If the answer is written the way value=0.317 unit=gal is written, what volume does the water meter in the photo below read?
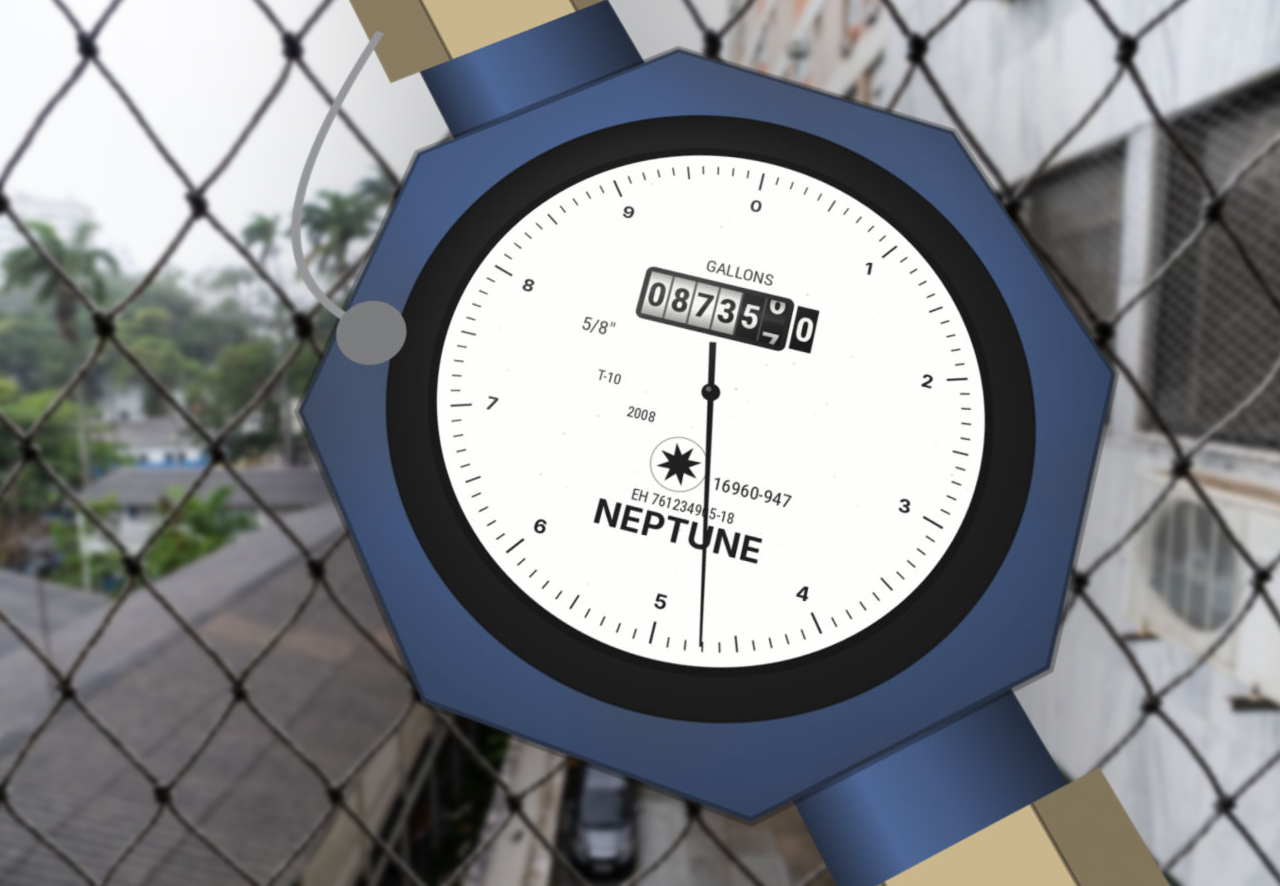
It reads value=873564.7 unit=gal
